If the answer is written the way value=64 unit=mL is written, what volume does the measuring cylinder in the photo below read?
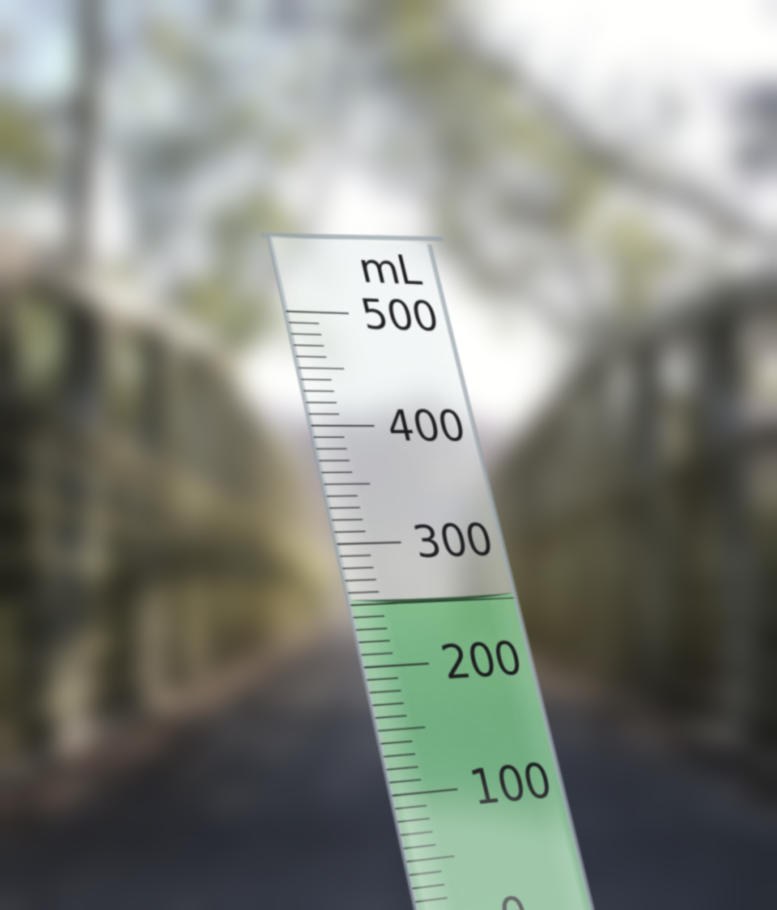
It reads value=250 unit=mL
